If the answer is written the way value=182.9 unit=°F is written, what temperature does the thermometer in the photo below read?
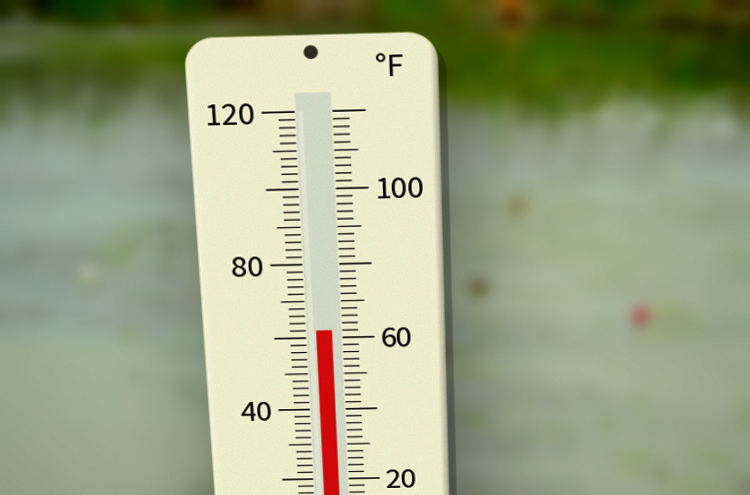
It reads value=62 unit=°F
